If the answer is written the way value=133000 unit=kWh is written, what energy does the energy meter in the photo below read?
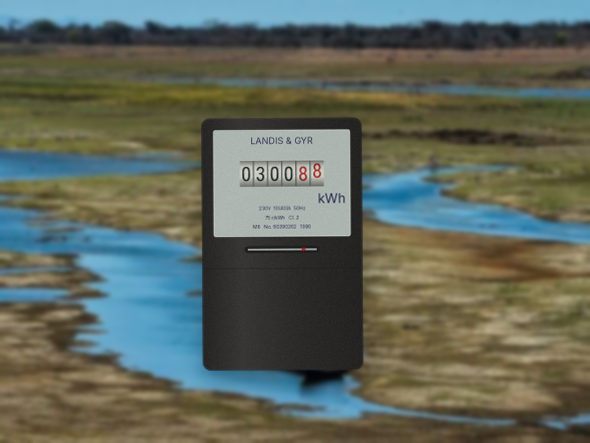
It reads value=300.88 unit=kWh
